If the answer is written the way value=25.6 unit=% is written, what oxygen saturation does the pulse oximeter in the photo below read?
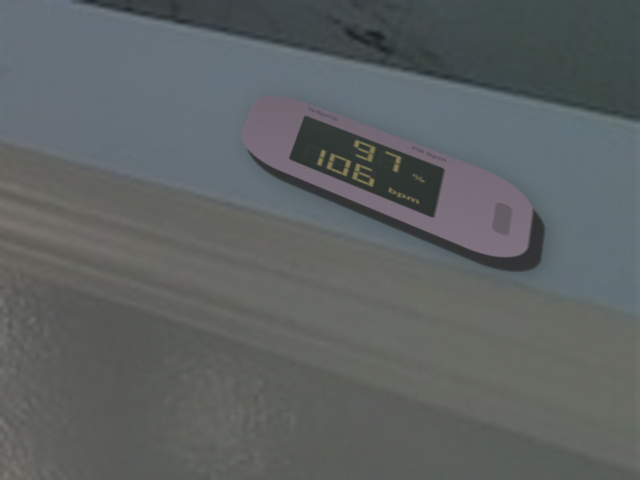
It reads value=97 unit=%
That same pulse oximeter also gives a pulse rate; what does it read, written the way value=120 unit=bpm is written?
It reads value=106 unit=bpm
